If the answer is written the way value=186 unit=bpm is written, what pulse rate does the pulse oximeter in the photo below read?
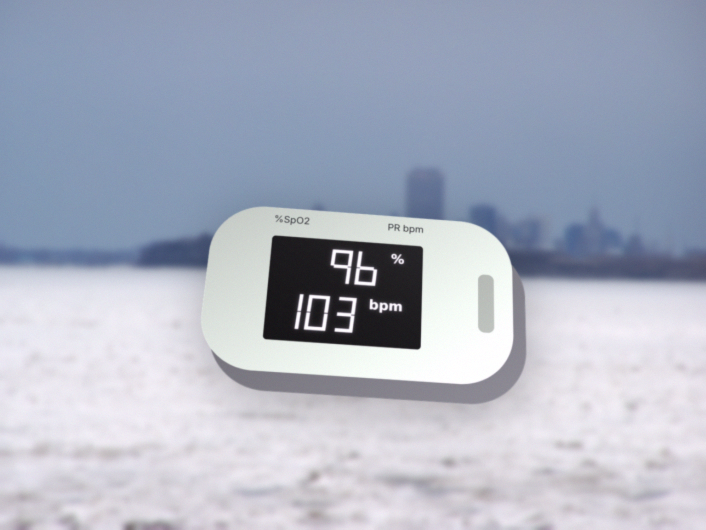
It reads value=103 unit=bpm
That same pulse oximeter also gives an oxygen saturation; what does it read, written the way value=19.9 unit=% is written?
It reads value=96 unit=%
